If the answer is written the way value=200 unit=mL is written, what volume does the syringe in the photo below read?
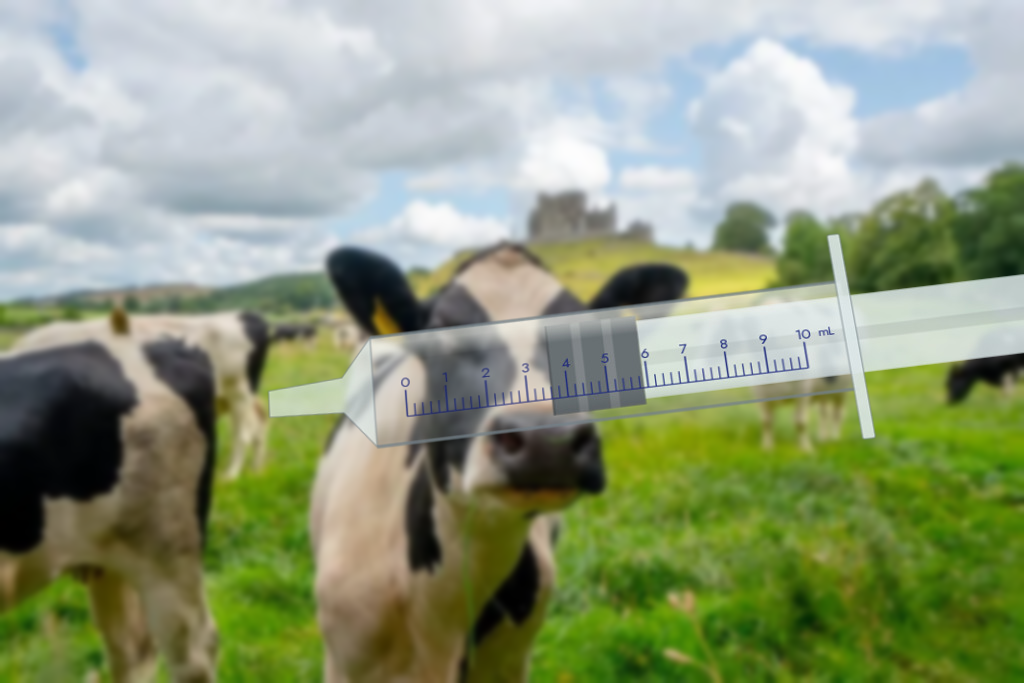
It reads value=3.6 unit=mL
